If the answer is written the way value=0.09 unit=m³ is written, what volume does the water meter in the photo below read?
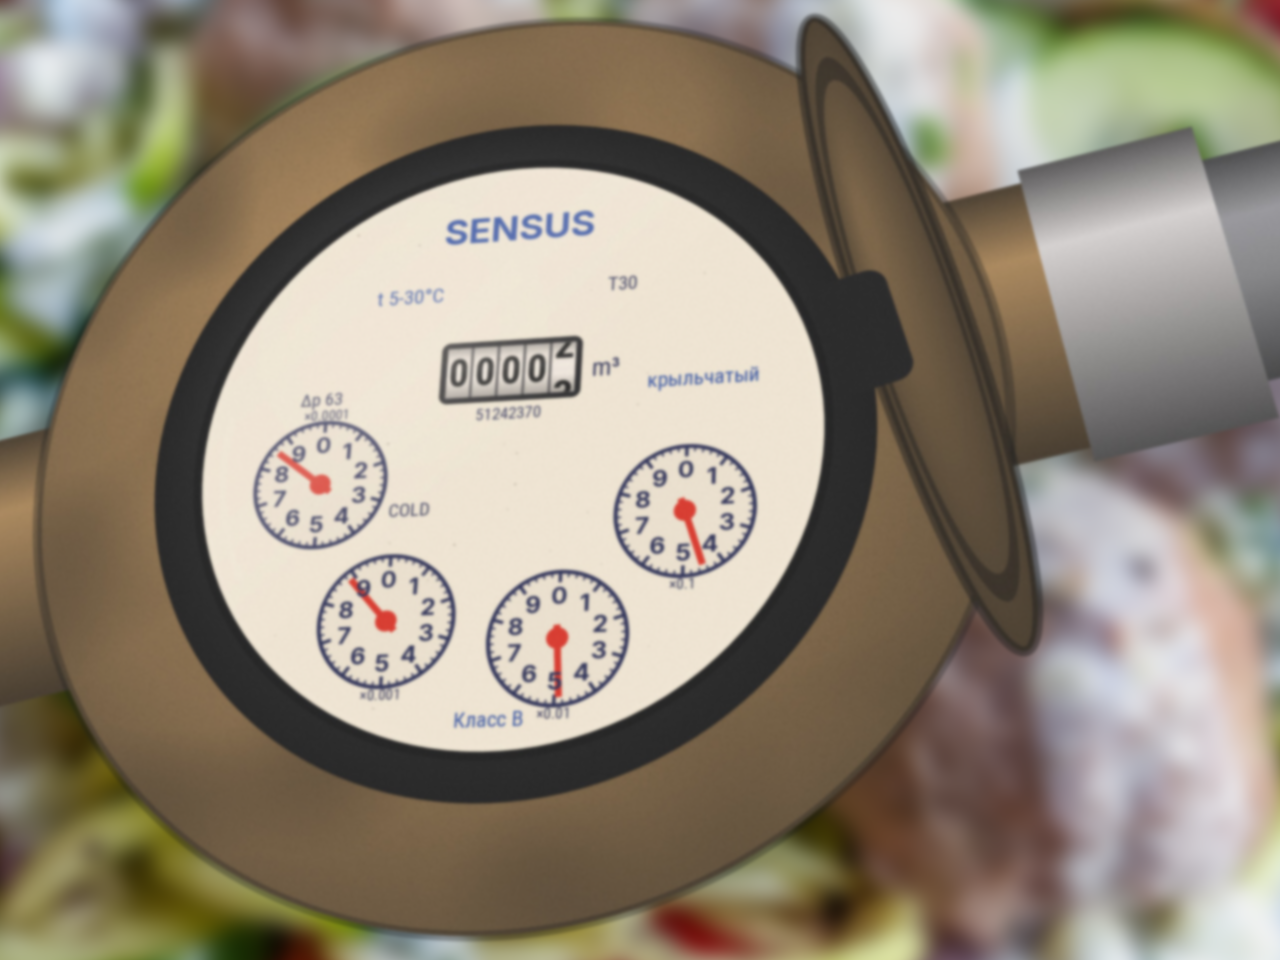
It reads value=2.4488 unit=m³
